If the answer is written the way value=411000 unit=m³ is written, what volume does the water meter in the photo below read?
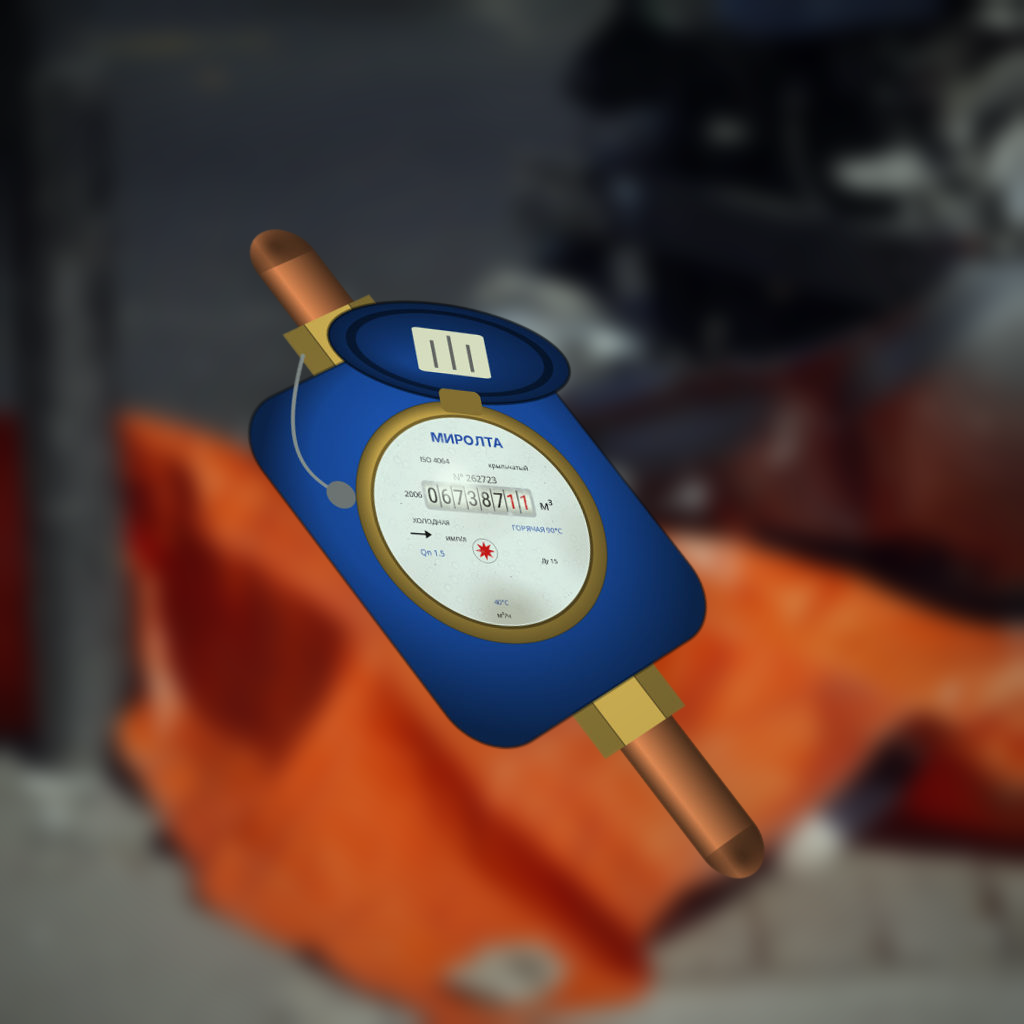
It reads value=67387.11 unit=m³
